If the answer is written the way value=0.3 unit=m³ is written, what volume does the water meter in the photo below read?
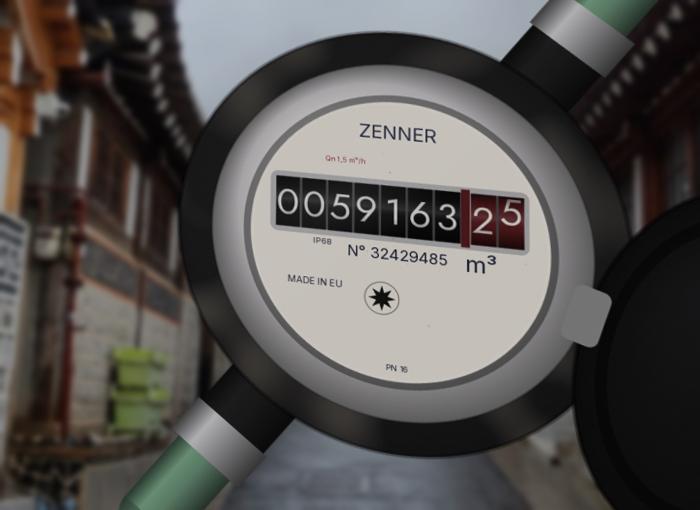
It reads value=59163.25 unit=m³
